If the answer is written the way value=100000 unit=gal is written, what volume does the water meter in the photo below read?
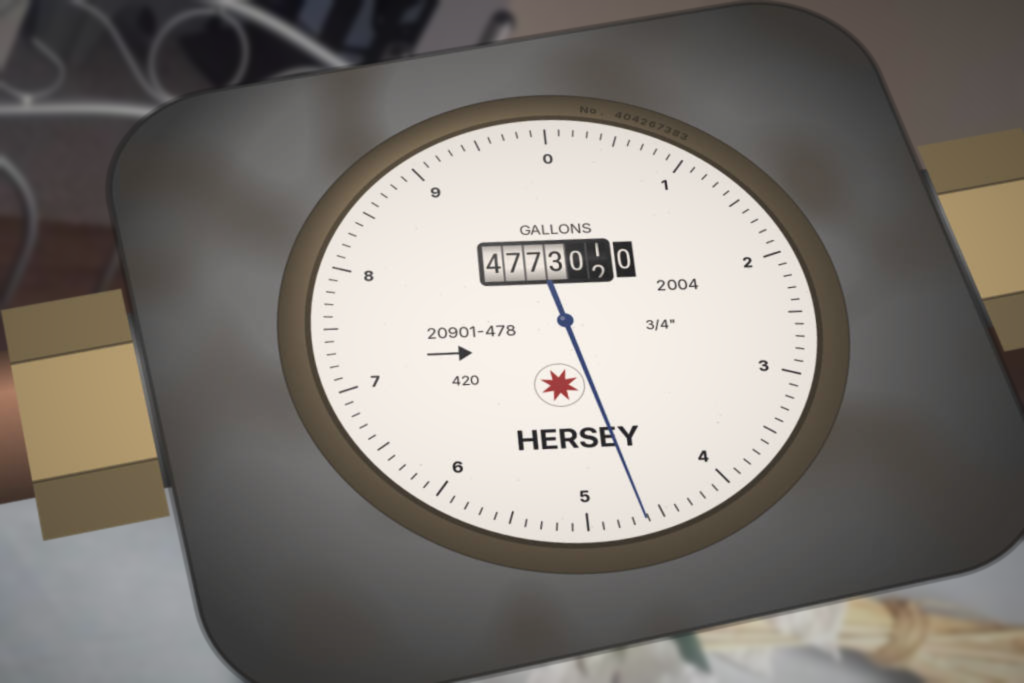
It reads value=4773014.6 unit=gal
